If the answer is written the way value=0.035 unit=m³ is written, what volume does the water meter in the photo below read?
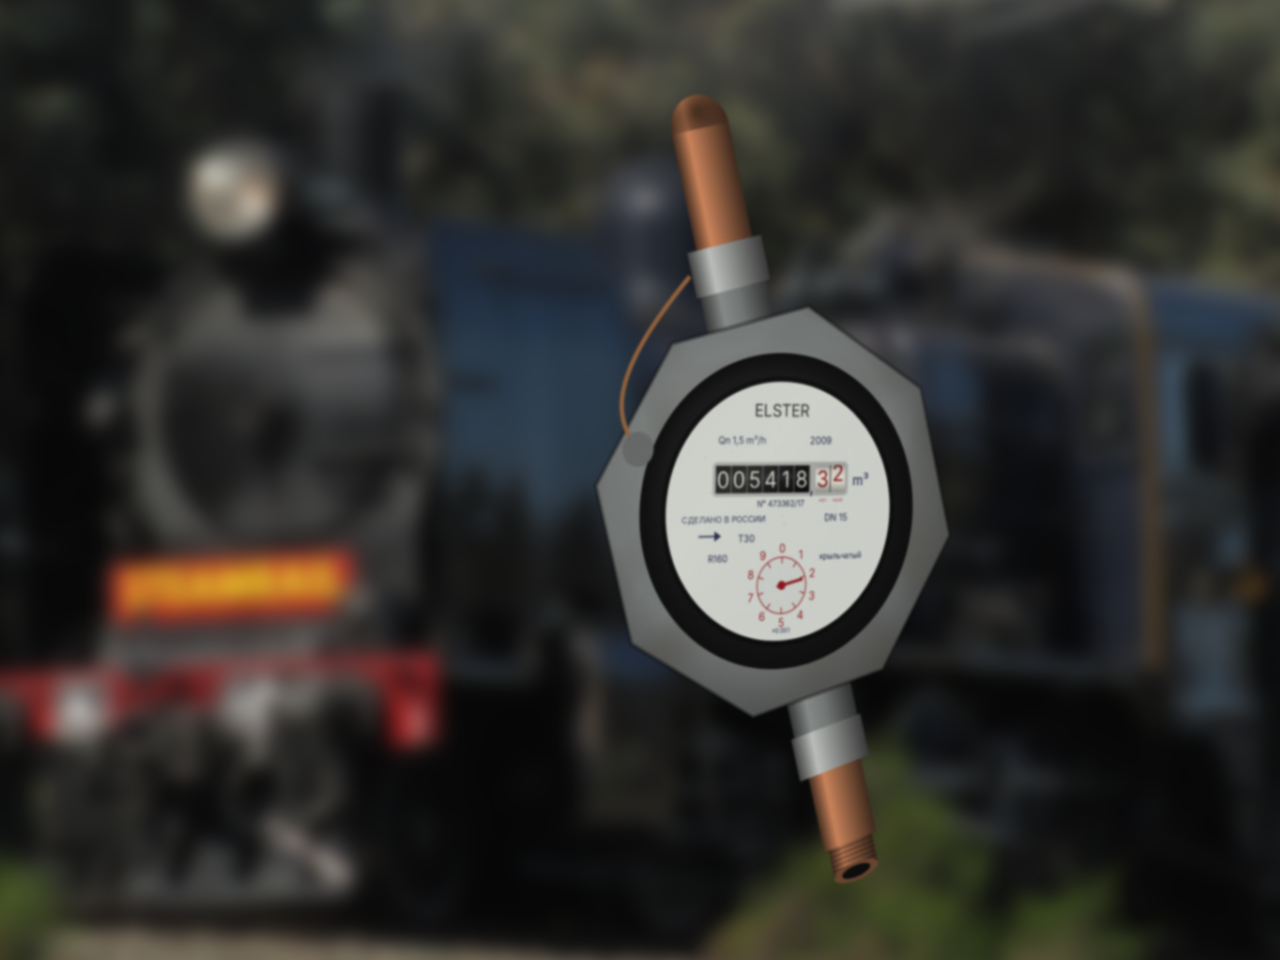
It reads value=5418.322 unit=m³
